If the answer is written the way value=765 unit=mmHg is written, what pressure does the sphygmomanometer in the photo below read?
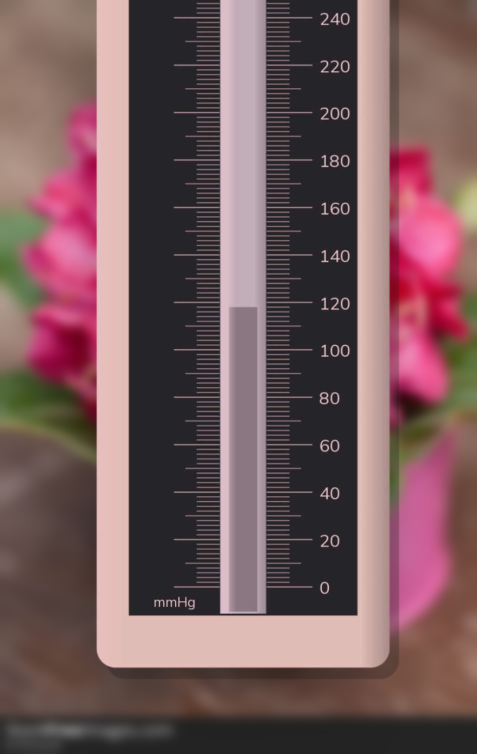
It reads value=118 unit=mmHg
